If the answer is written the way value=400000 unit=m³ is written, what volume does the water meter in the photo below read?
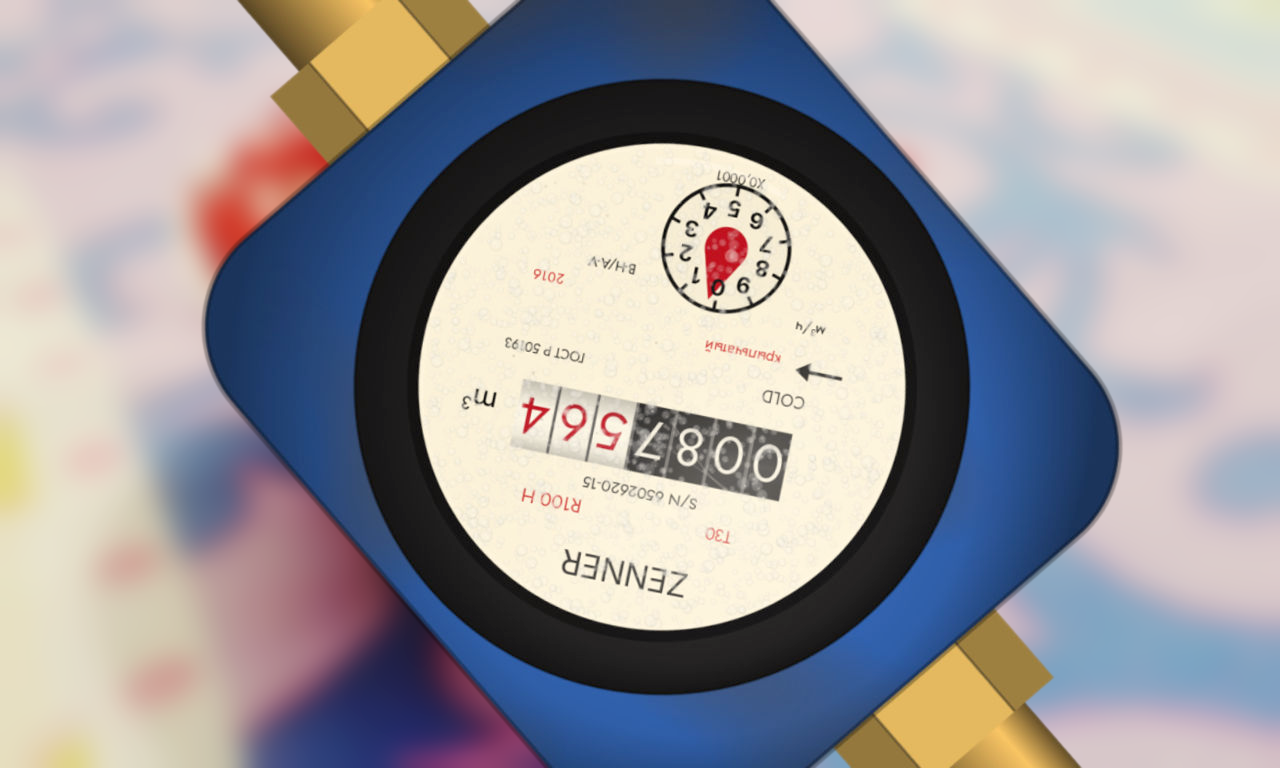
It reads value=87.5640 unit=m³
